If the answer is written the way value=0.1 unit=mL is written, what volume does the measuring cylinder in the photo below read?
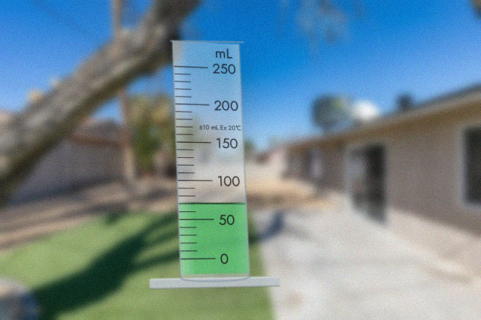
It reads value=70 unit=mL
